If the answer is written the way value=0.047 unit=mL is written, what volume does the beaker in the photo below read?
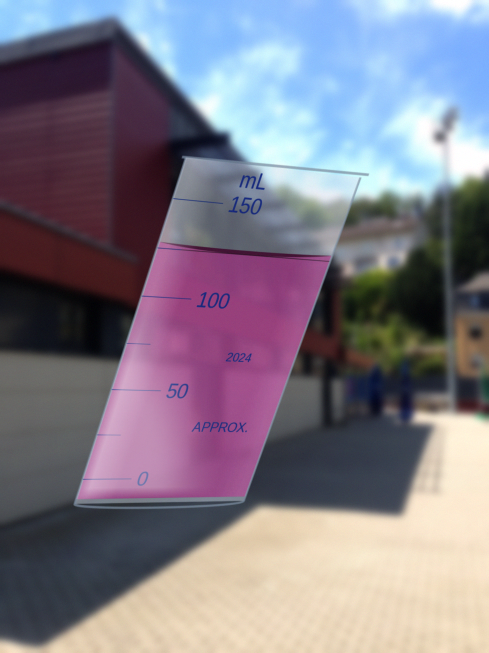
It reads value=125 unit=mL
